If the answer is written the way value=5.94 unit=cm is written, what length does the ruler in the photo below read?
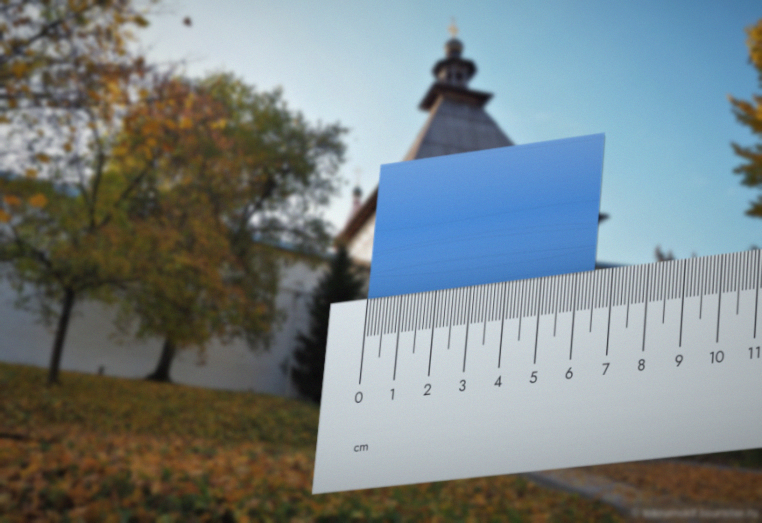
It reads value=6.5 unit=cm
